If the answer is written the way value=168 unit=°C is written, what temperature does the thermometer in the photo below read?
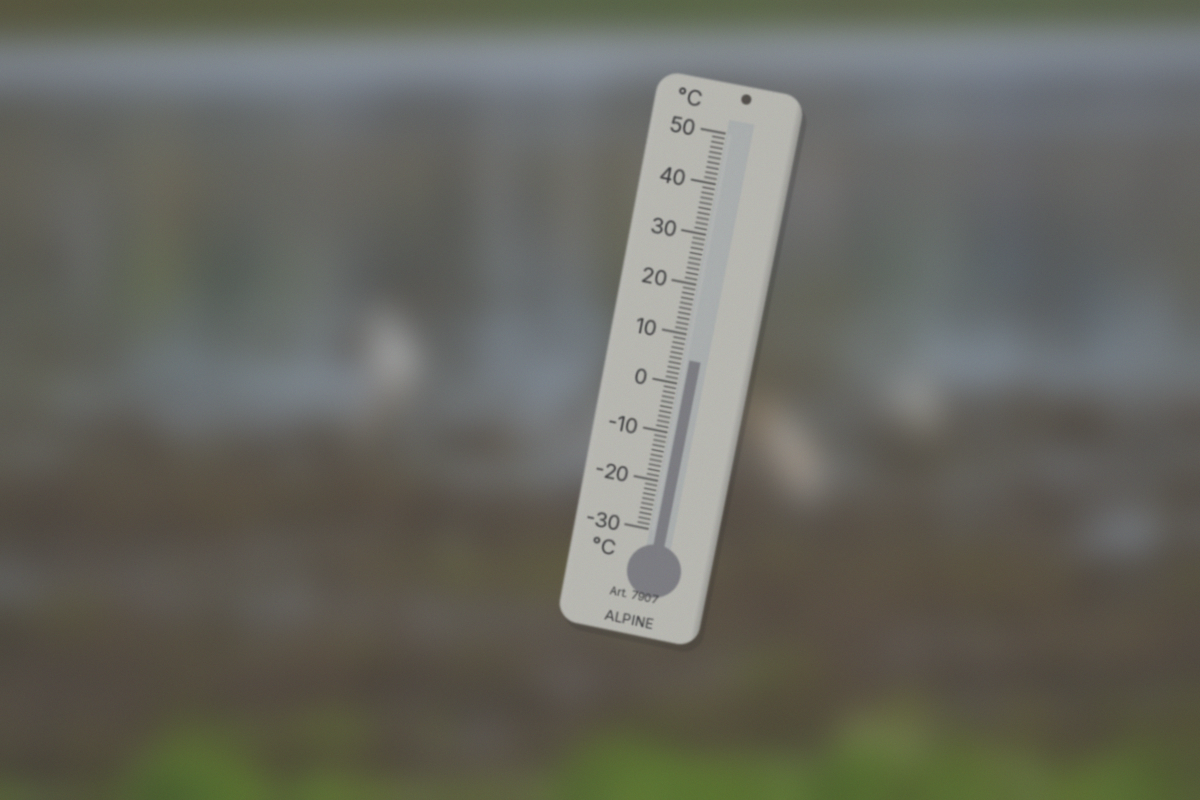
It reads value=5 unit=°C
